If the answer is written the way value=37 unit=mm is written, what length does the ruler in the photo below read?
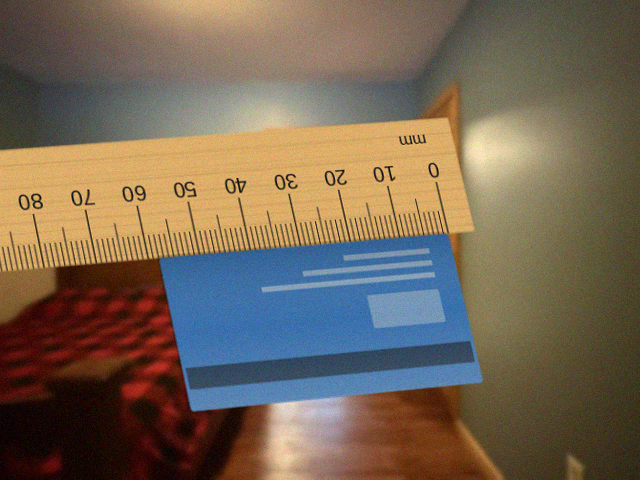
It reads value=58 unit=mm
